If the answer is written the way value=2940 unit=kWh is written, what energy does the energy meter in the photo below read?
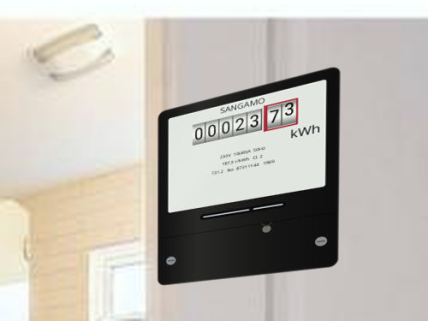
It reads value=23.73 unit=kWh
